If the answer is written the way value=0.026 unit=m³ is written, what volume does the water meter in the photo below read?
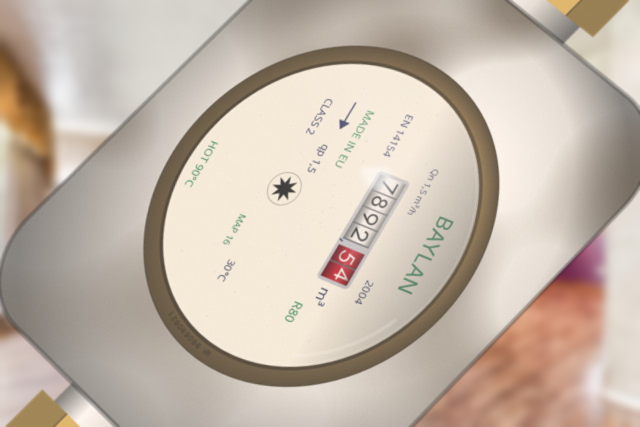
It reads value=7892.54 unit=m³
